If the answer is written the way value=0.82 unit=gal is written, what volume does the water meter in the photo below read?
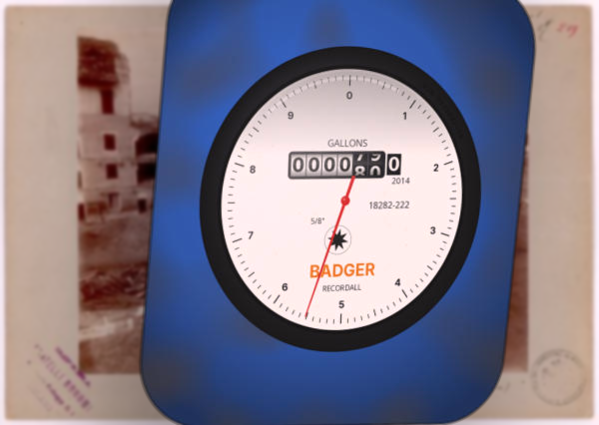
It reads value=795.5 unit=gal
